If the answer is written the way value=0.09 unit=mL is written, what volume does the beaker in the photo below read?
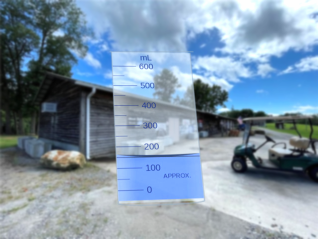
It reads value=150 unit=mL
